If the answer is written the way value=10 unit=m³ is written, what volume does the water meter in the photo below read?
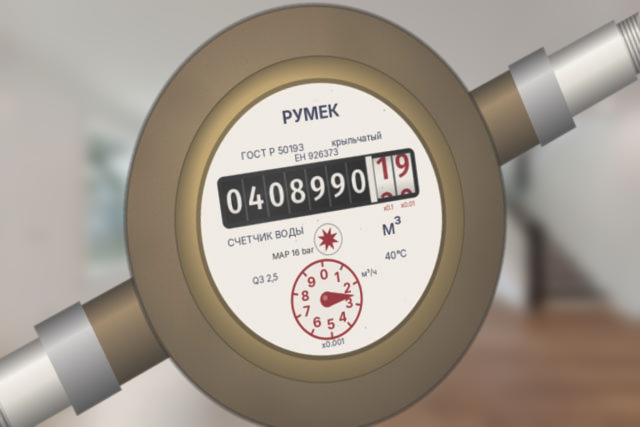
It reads value=408990.192 unit=m³
